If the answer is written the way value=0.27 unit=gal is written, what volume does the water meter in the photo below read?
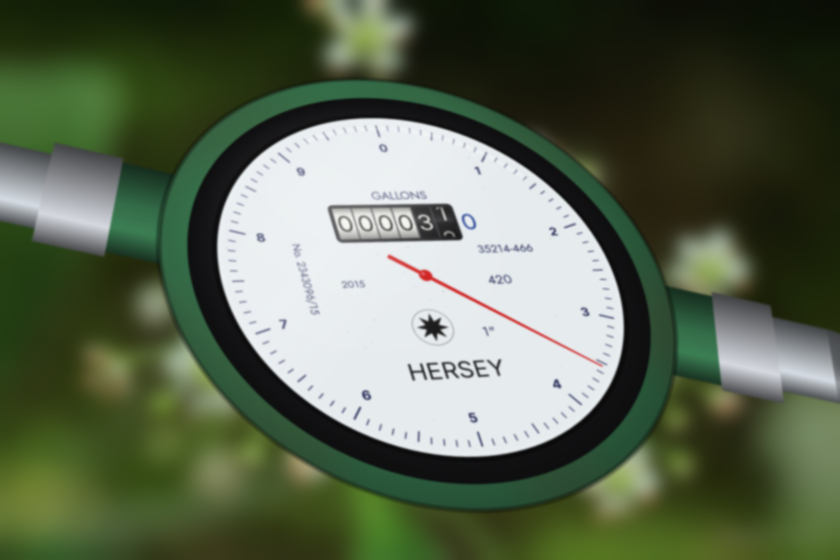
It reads value=313.5 unit=gal
